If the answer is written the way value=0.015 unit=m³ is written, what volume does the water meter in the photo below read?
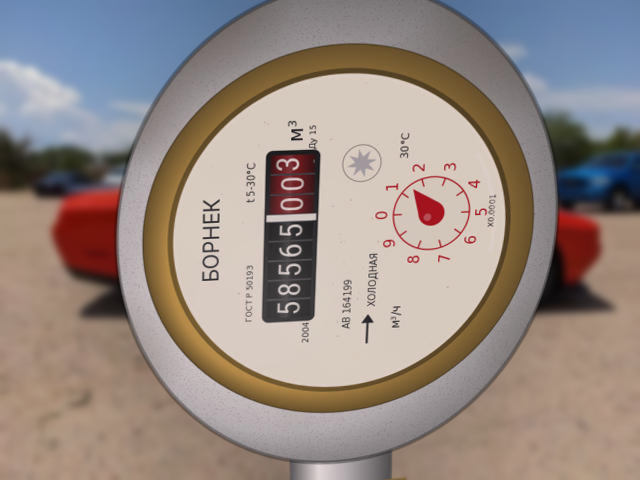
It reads value=58565.0031 unit=m³
